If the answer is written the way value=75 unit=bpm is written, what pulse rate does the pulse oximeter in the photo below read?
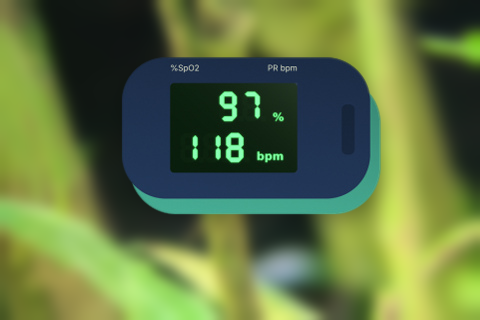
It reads value=118 unit=bpm
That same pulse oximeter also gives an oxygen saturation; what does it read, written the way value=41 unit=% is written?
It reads value=97 unit=%
